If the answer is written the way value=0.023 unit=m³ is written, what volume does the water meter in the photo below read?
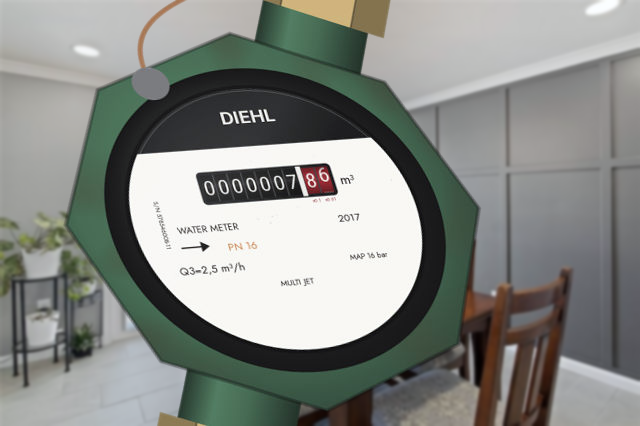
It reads value=7.86 unit=m³
